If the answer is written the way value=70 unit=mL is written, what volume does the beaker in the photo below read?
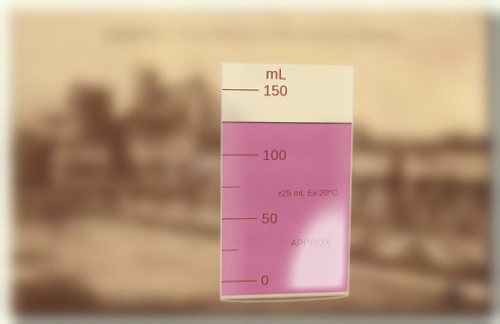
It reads value=125 unit=mL
